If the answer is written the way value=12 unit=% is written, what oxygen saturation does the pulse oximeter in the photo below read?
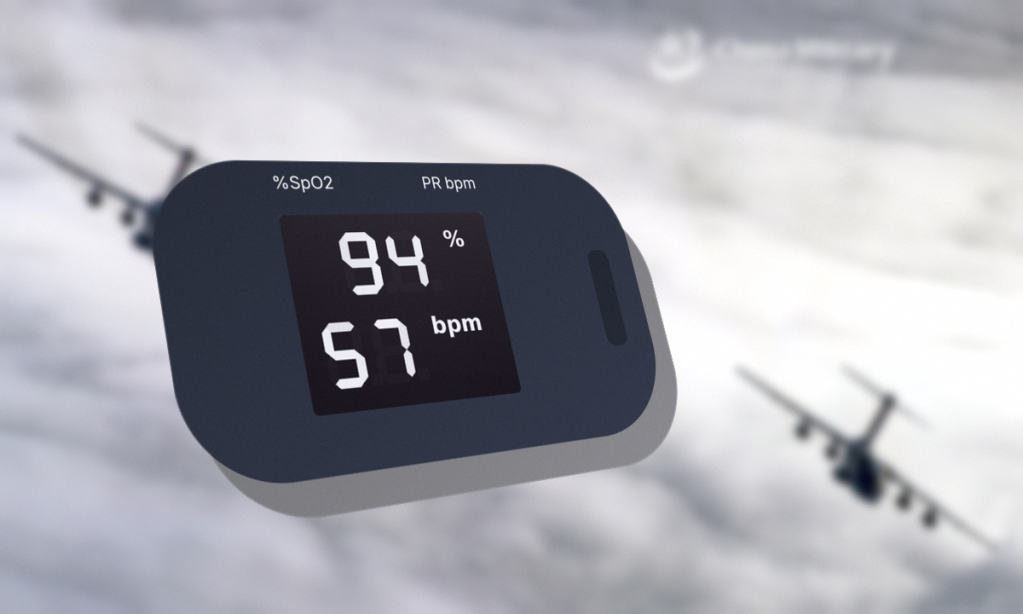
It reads value=94 unit=%
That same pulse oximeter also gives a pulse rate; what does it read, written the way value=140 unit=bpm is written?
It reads value=57 unit=bpm
